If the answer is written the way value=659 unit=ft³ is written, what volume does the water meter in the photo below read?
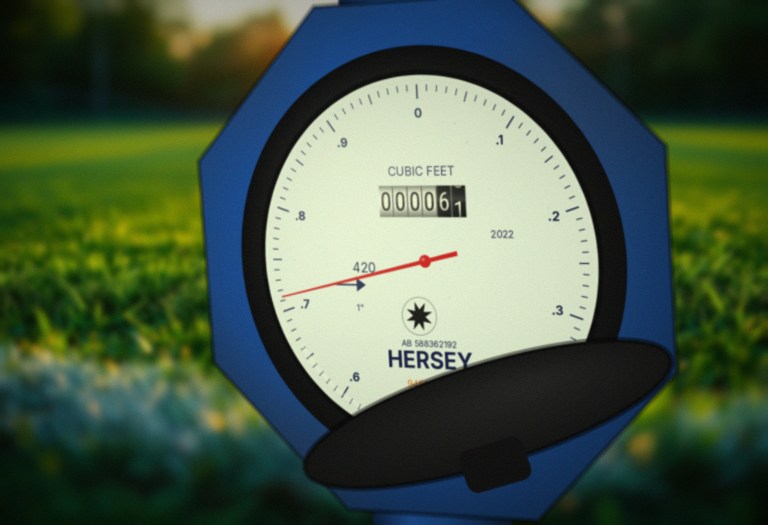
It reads value=60.71 unit=ft³
